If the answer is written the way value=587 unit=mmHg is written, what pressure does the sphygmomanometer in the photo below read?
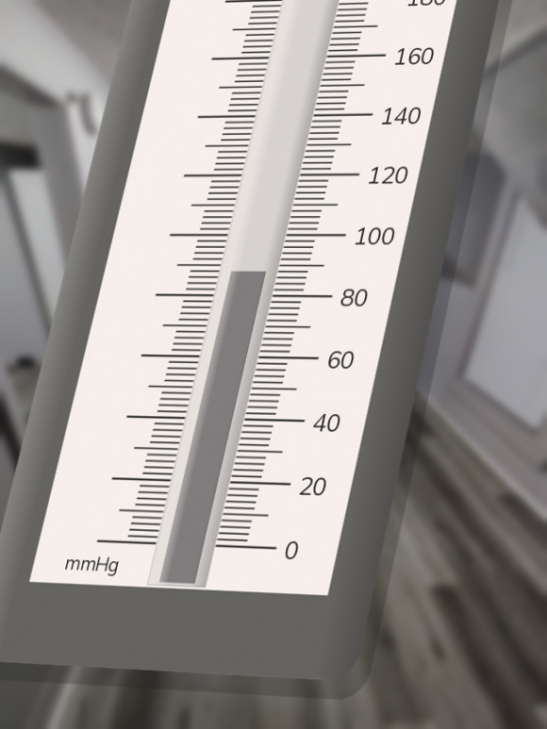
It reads value=88 unit=mmHg
